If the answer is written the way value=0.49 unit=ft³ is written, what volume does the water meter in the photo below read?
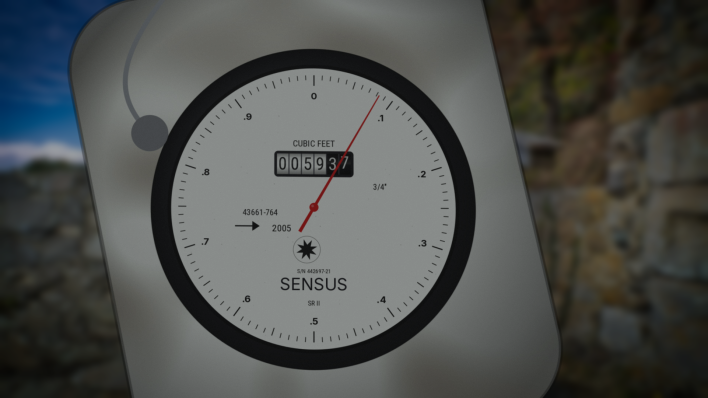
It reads value=5937.08 unit=ft³
